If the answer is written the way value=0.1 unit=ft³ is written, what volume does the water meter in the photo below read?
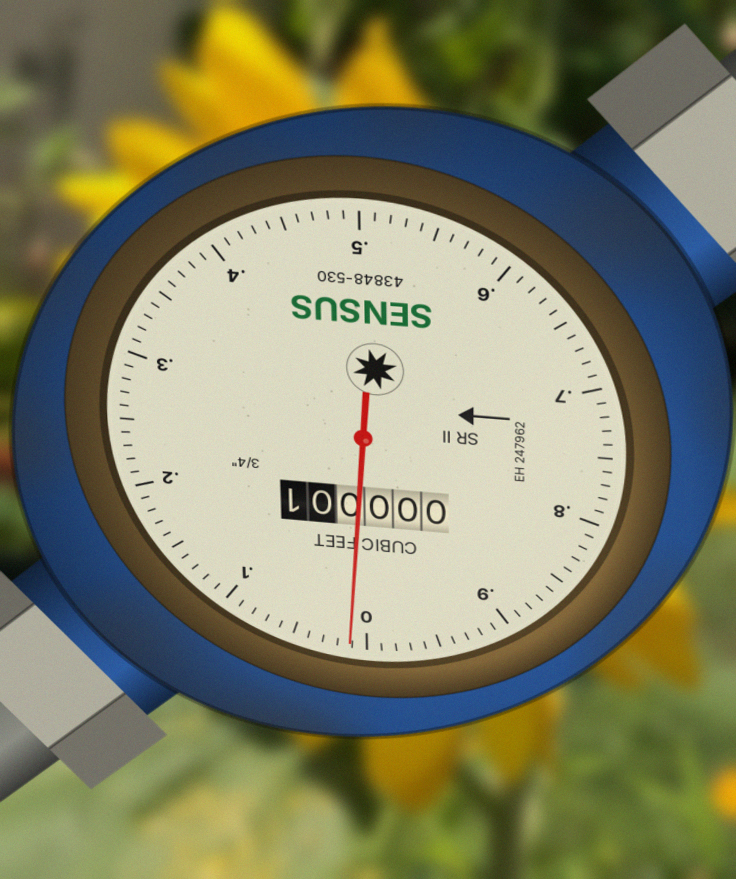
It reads value=1.01 unit=ft³
